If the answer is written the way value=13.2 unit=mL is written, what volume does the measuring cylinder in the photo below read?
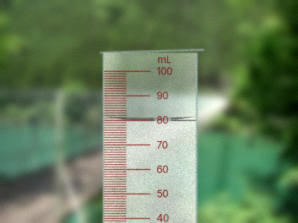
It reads value=80 unit=mL
